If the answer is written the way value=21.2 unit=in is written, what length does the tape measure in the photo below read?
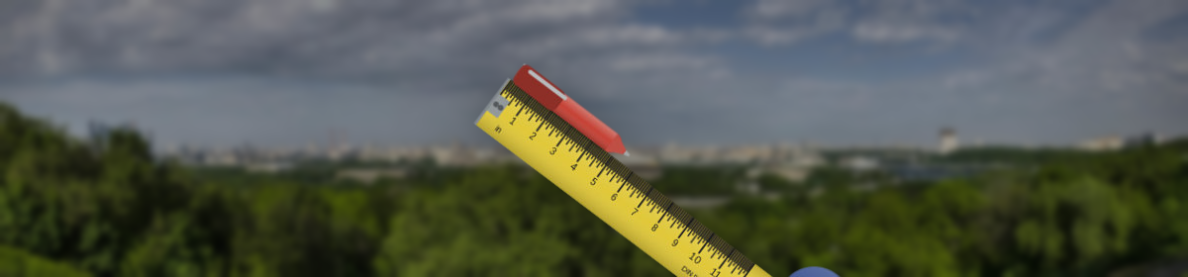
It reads value=5.5 unit=in
